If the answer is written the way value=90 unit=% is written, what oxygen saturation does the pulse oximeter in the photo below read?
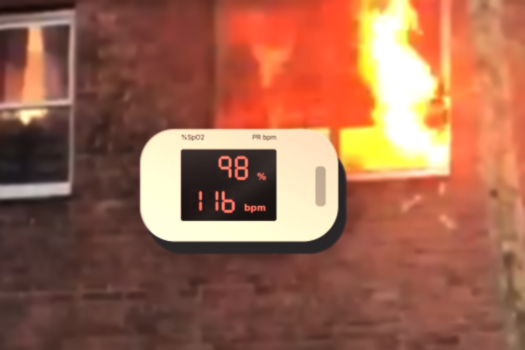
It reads value=98 unit=%
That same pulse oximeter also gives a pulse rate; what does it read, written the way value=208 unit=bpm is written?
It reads value=116 unit=bpm
